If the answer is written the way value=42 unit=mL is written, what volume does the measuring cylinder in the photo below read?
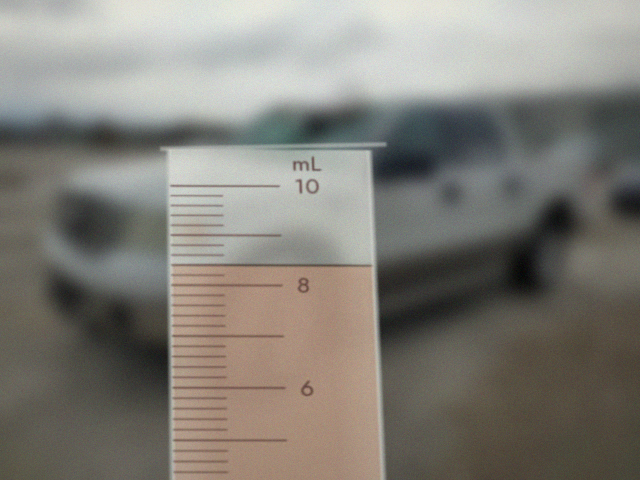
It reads value=8.4 unit=mL
